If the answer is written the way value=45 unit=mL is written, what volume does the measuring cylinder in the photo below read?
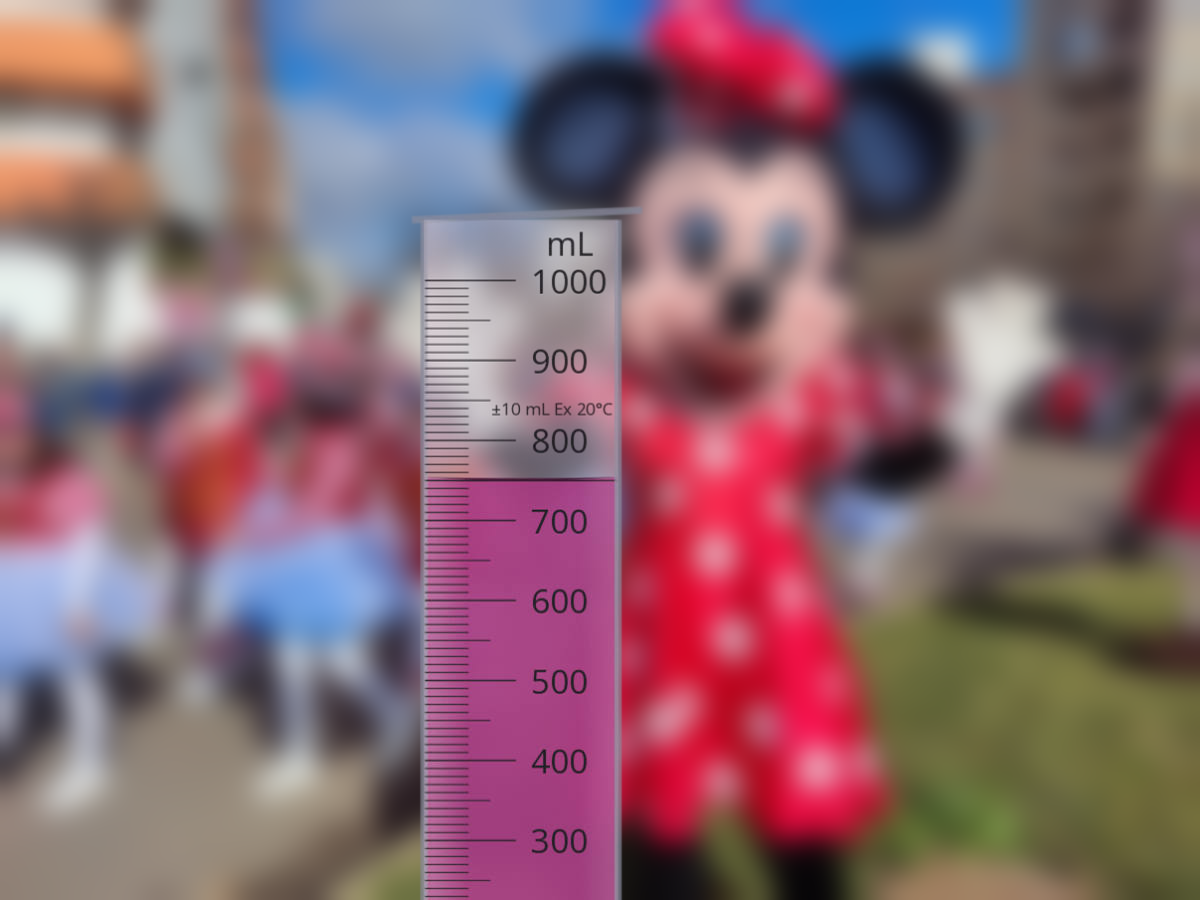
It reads value=750 unit=mL
